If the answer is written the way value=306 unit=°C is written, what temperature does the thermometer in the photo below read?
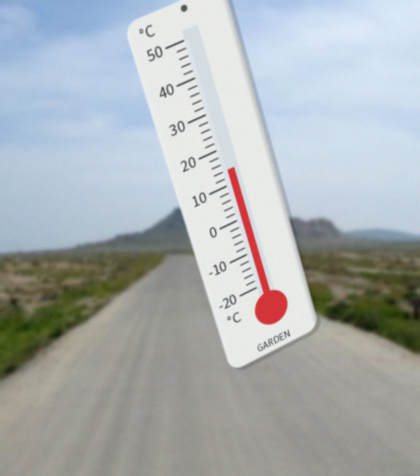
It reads value=14 unit=°C
